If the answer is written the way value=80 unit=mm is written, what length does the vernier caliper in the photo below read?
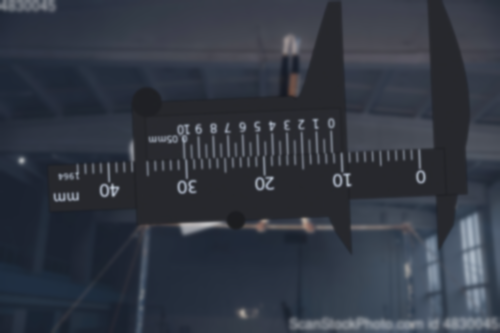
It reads value=11.2 unit=mm
